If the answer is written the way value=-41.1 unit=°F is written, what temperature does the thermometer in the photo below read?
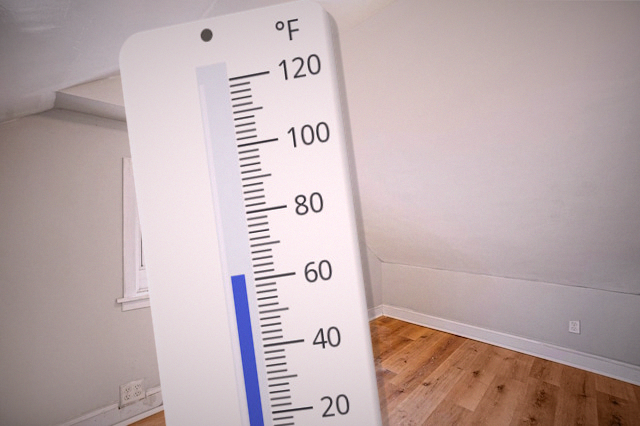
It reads value=62 unit=°F
